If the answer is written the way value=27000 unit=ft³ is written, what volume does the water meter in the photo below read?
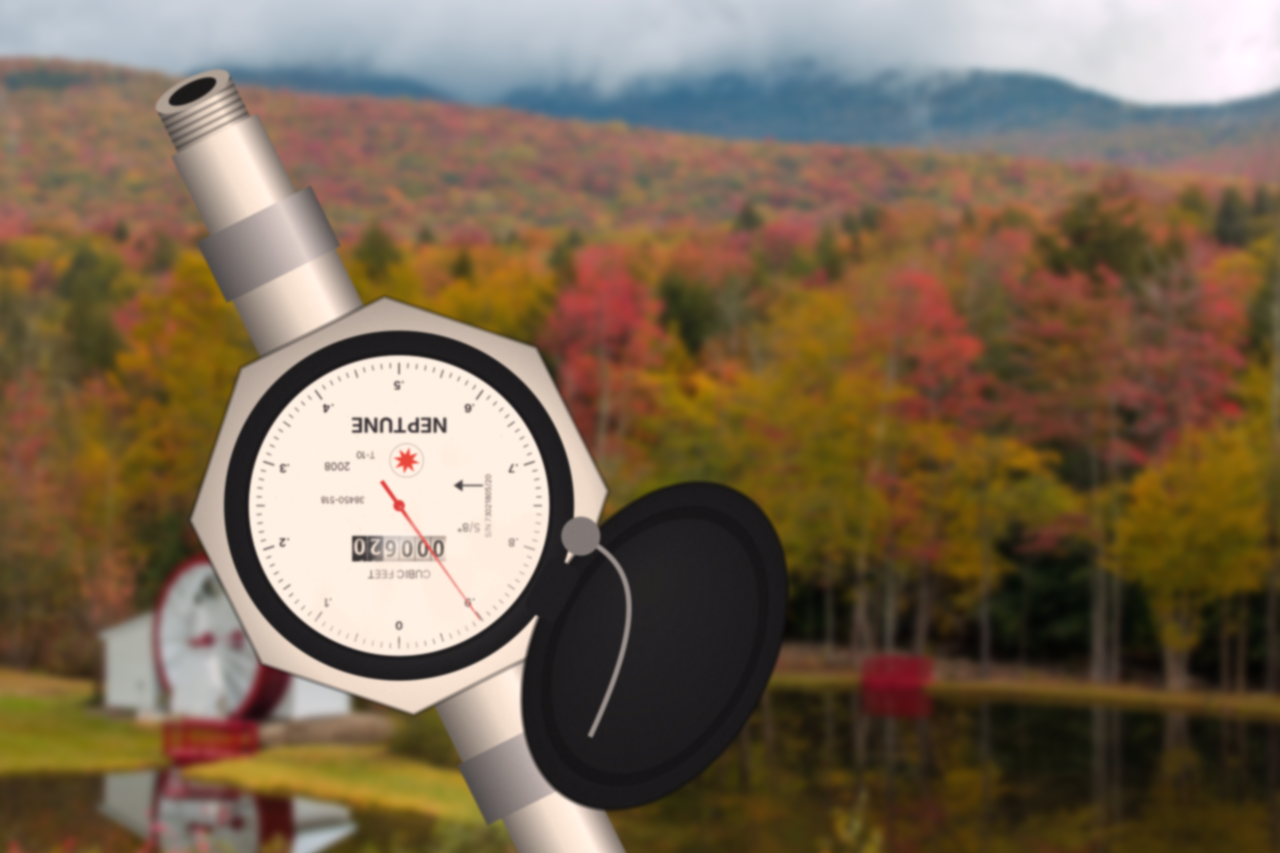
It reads value=619.90 unit=ft³
